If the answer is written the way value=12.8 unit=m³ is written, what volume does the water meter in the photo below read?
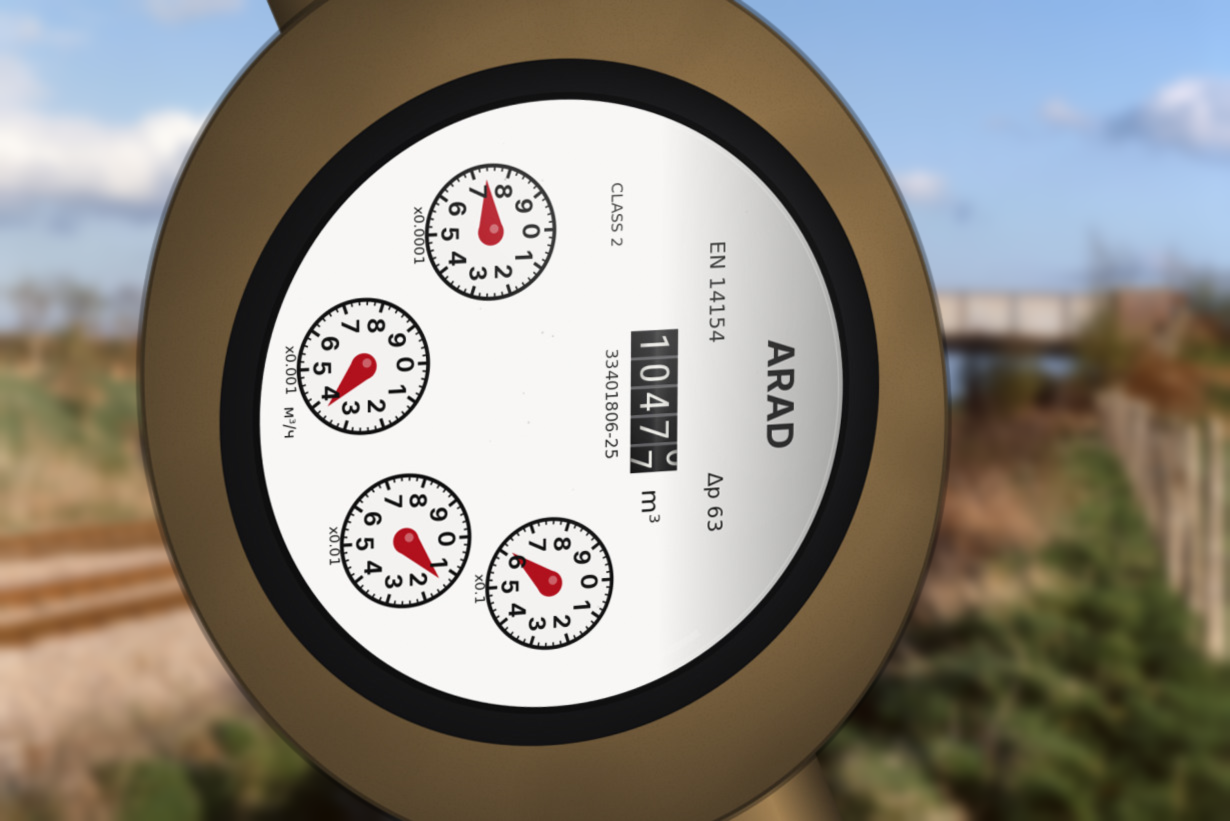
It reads value=10476.6137 unit=m³
